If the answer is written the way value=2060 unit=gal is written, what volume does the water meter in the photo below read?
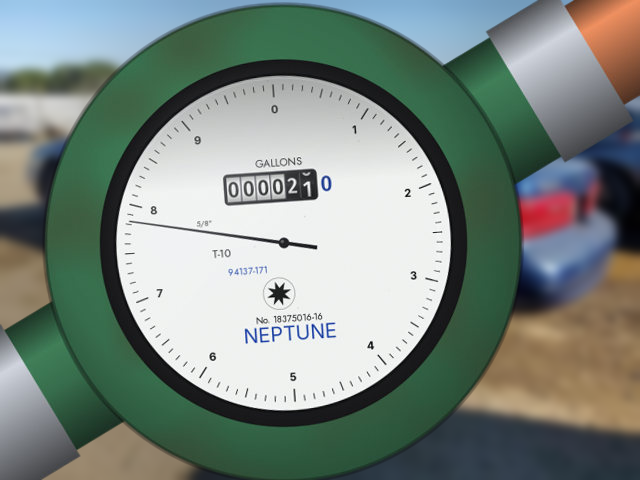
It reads value=207.8 unit=gal
